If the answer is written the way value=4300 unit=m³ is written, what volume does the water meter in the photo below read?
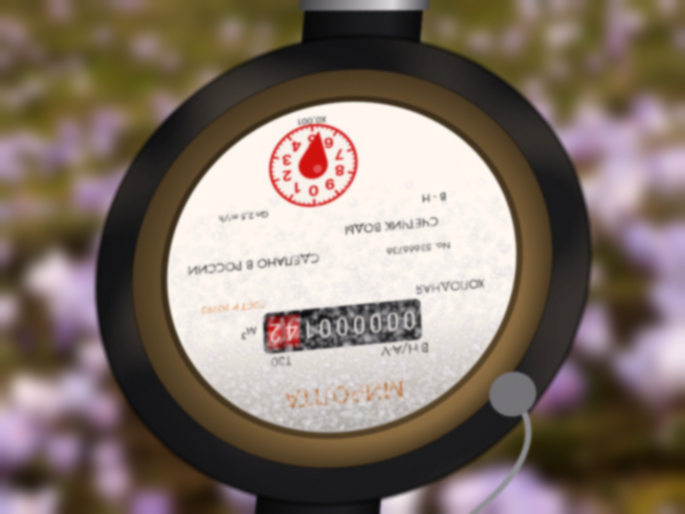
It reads value=1.425 unit=m³
